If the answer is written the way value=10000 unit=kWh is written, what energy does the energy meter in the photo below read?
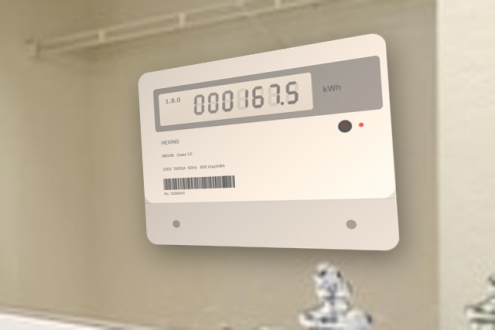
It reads value=167.5 unit=kWh
